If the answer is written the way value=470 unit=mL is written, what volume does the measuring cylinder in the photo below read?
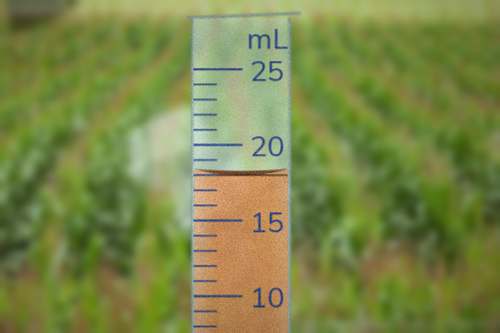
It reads value=18 unit=mL
